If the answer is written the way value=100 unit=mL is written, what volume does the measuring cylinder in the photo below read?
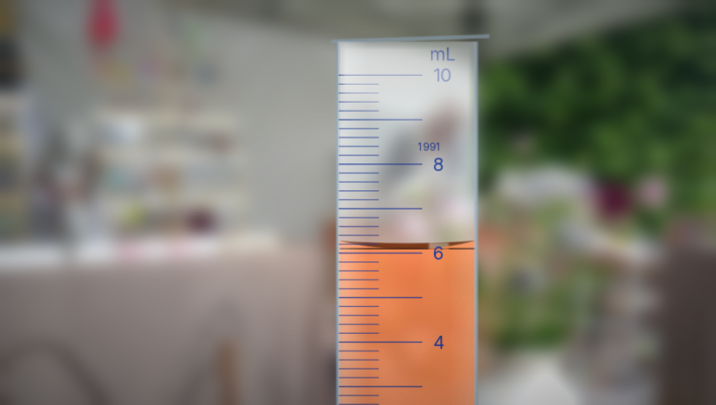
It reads value=6.1 unit=mL
